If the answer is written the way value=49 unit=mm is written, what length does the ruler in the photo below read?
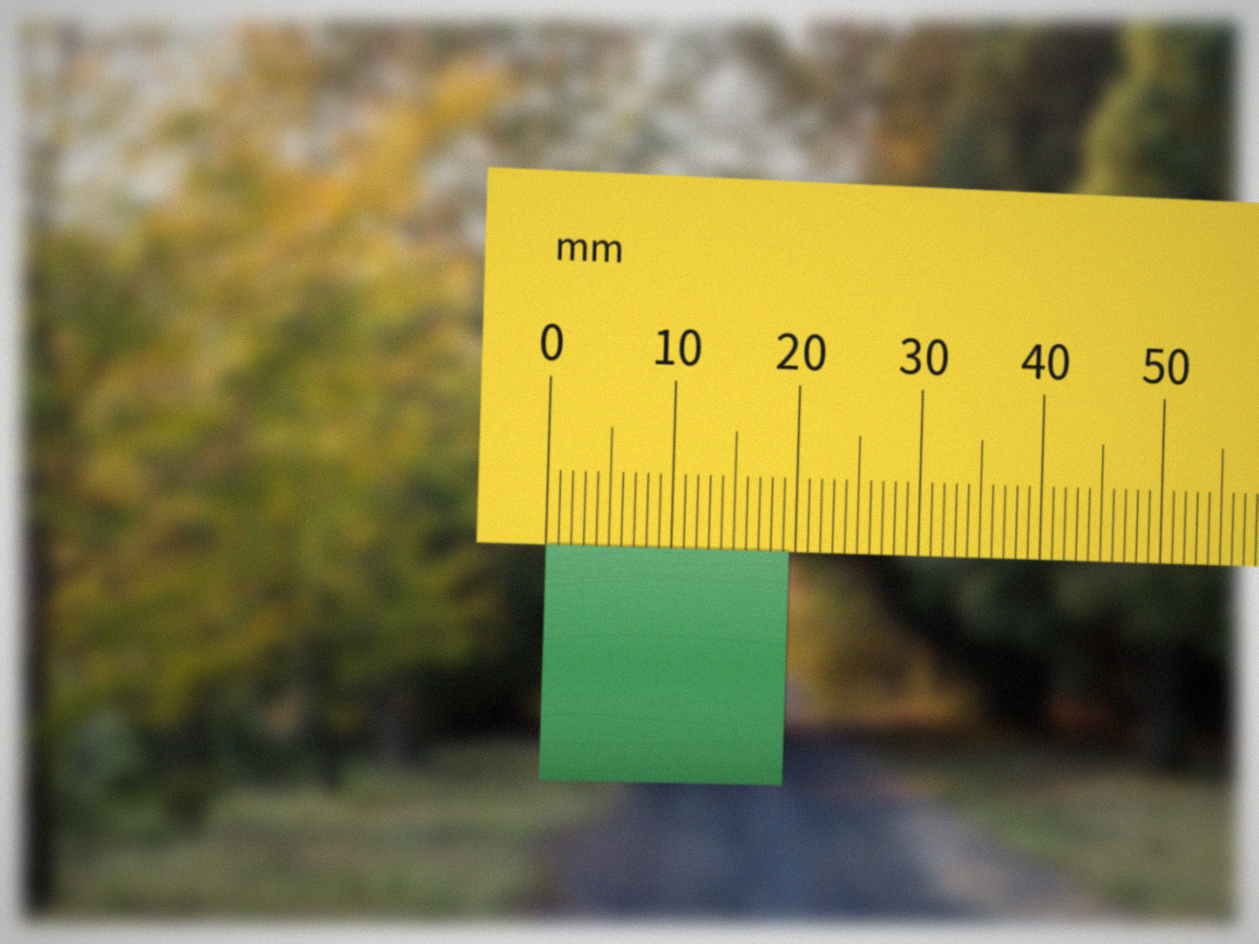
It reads value=19.5 unit=mm
